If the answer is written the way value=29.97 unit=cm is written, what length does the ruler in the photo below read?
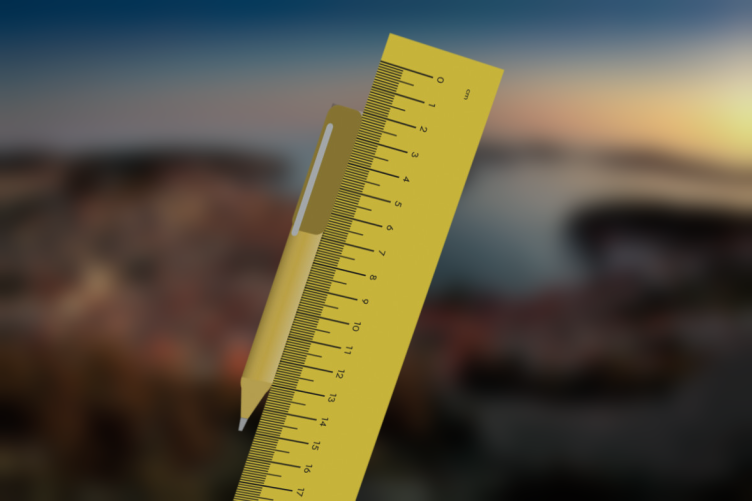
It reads value=13 unit=cm
